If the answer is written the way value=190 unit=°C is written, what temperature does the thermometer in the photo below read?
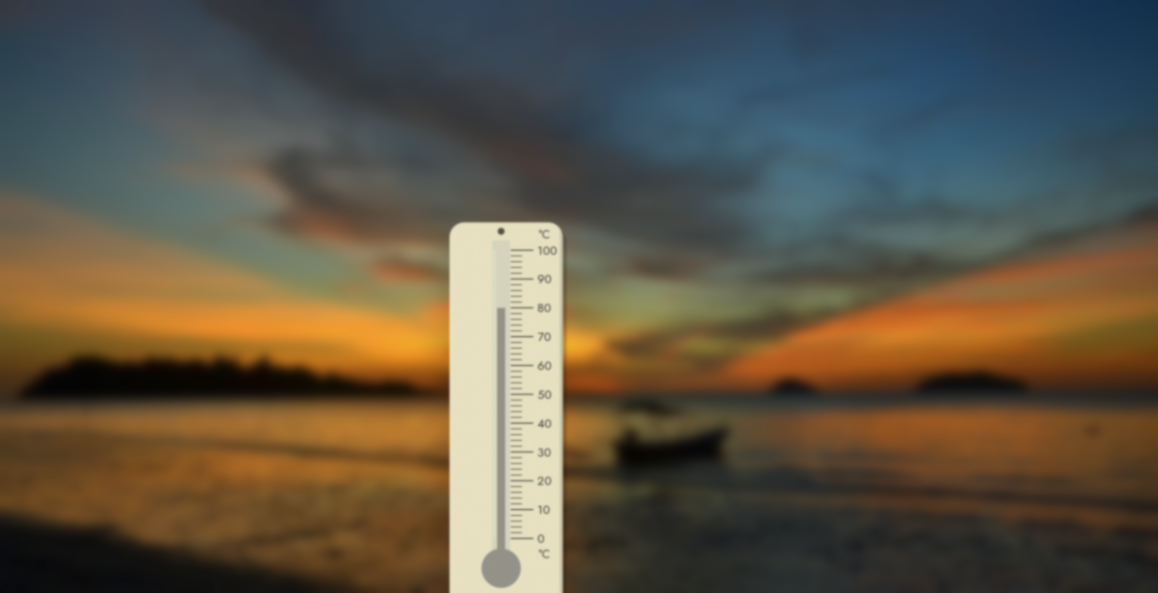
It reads value=80 unit=°C
